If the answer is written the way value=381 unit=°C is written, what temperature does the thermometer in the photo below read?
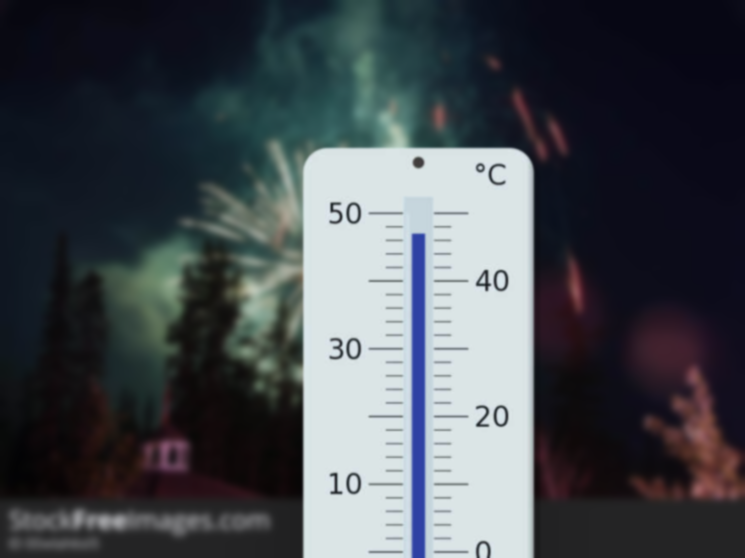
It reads value=47 unit=°C
